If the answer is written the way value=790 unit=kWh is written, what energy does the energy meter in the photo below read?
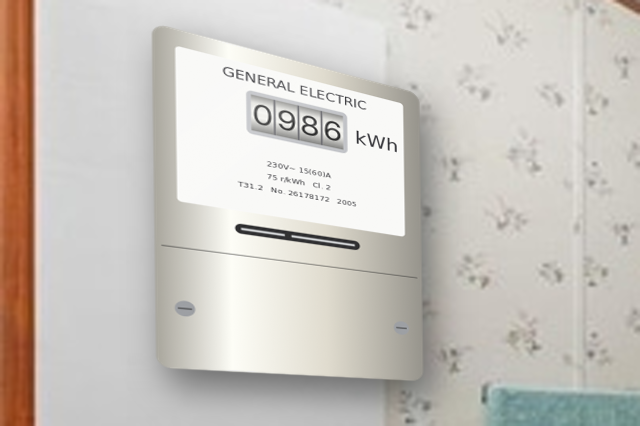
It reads value=986 unit=kWh
